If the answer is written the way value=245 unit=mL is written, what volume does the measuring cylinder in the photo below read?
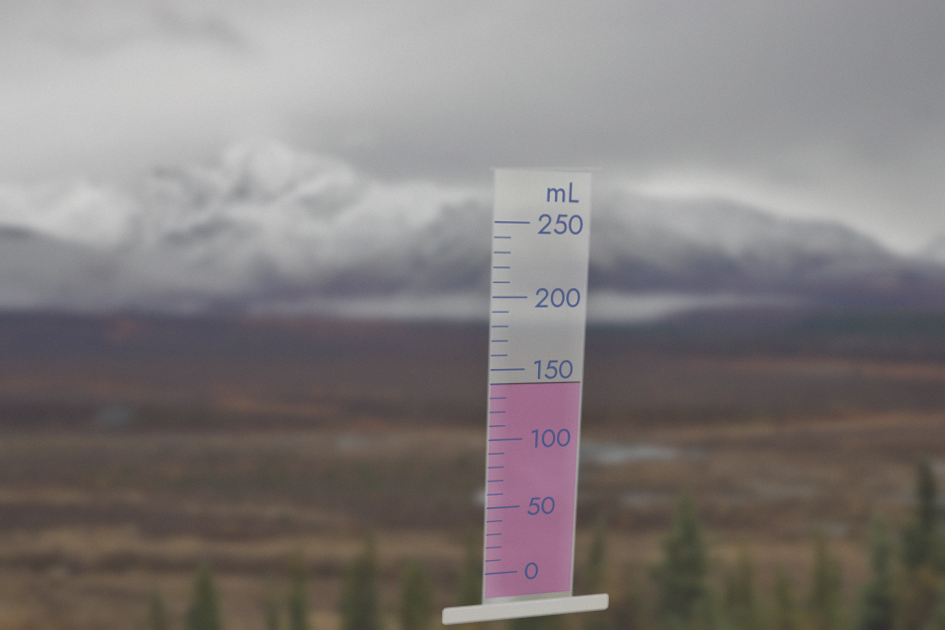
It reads value=140 unit=mL
